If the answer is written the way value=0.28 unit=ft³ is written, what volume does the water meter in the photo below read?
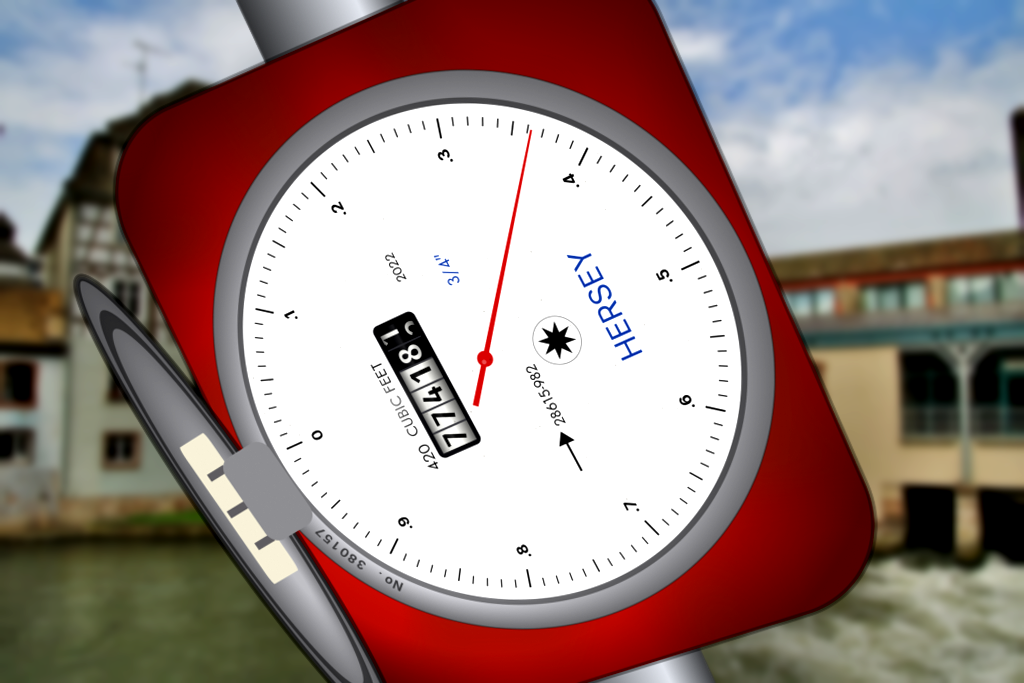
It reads value=774181.36 unit=ft³
